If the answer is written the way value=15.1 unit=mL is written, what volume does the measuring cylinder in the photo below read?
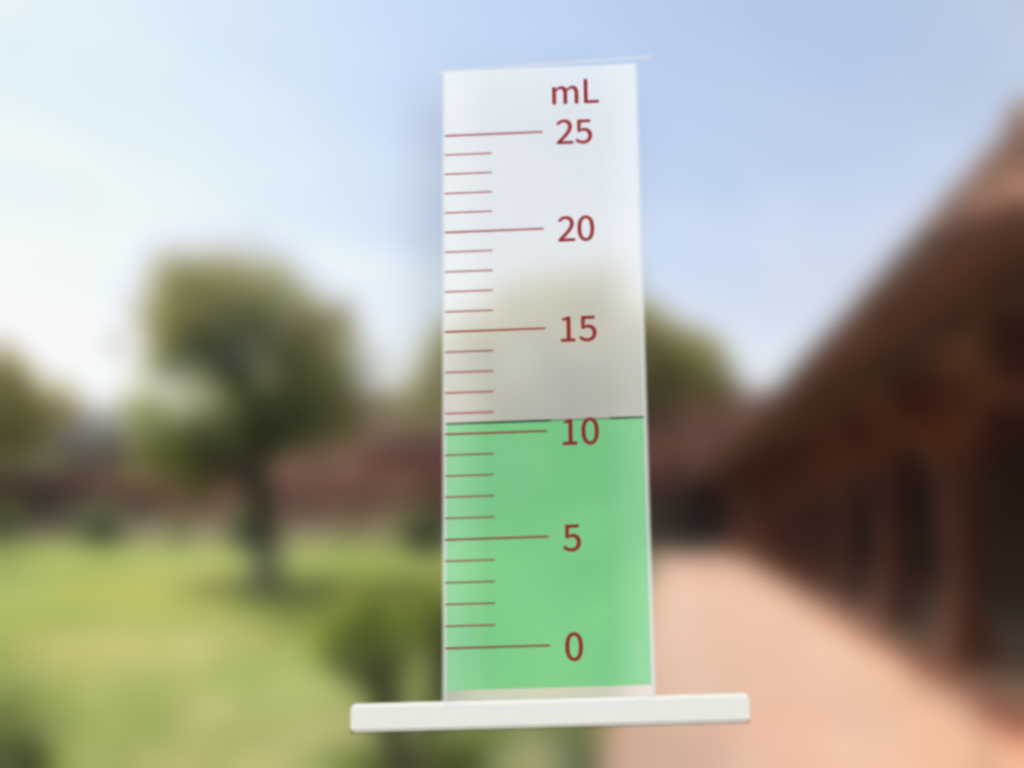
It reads value=10.5 unit=mL
